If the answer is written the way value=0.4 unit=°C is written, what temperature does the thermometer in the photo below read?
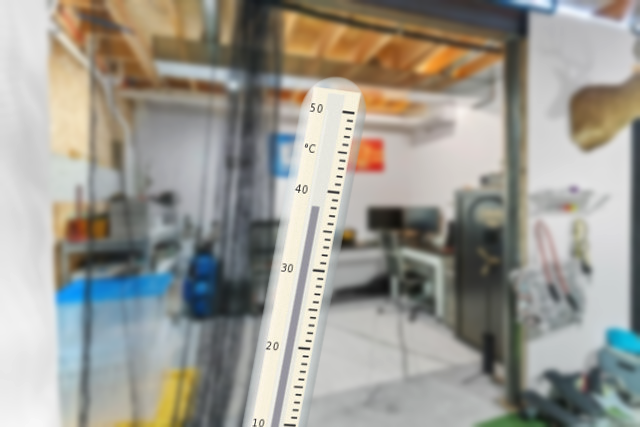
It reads value=38 unit=°C
